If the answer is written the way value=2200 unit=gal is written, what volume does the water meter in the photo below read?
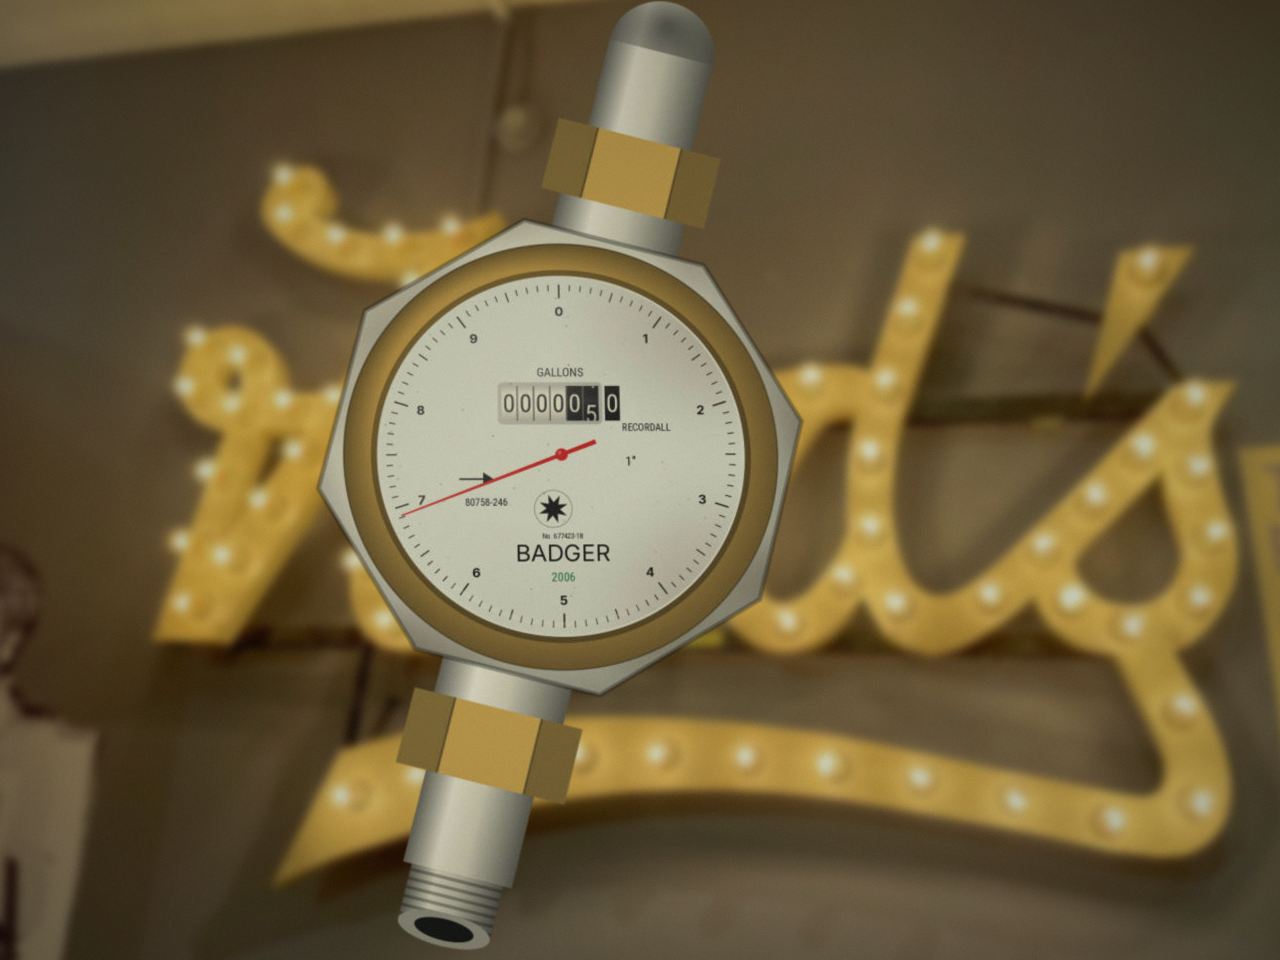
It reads value=46.9 unit=gal
